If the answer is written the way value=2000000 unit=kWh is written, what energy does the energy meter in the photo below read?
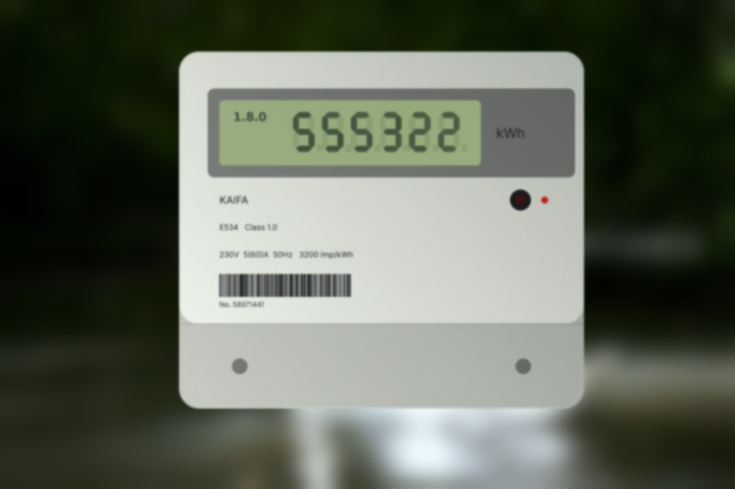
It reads value=555322 unit=kWh
